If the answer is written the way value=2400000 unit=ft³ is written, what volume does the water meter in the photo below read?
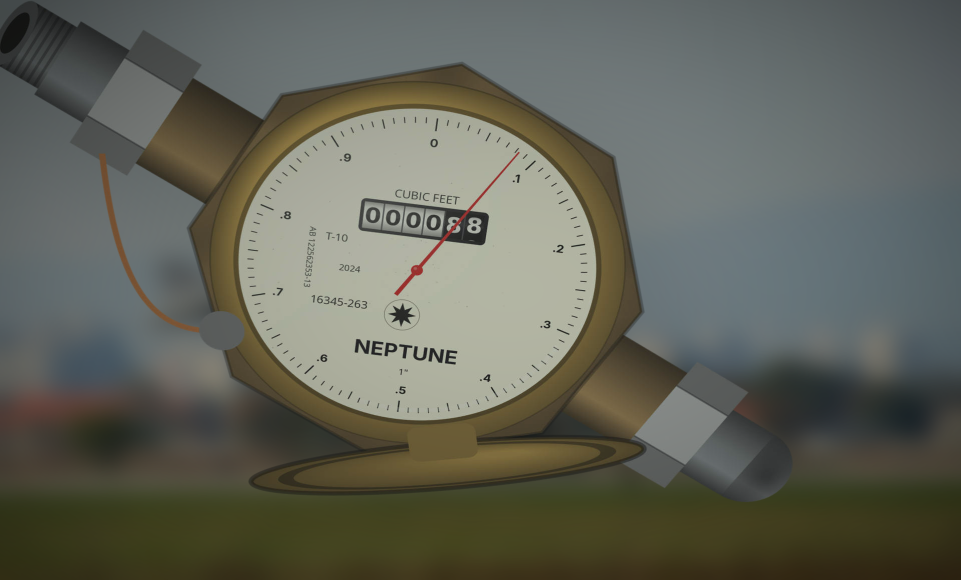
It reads value=88.08 unit=ft³
